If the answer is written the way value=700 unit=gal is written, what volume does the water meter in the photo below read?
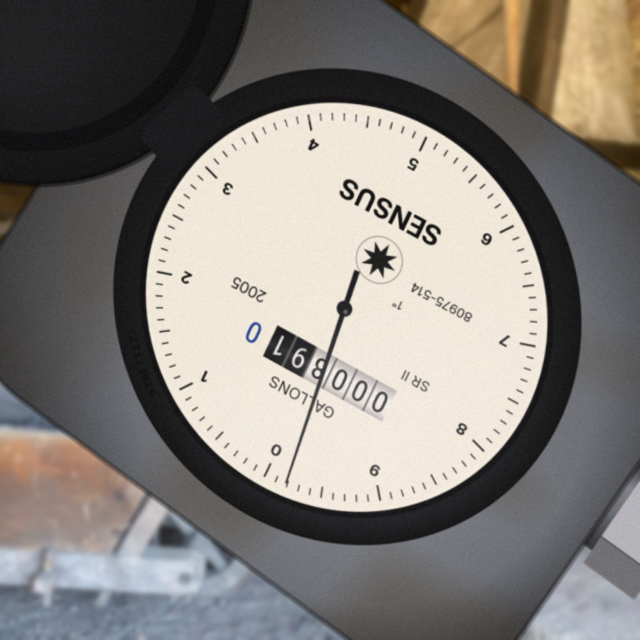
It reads value=8909.8 unit=gal
